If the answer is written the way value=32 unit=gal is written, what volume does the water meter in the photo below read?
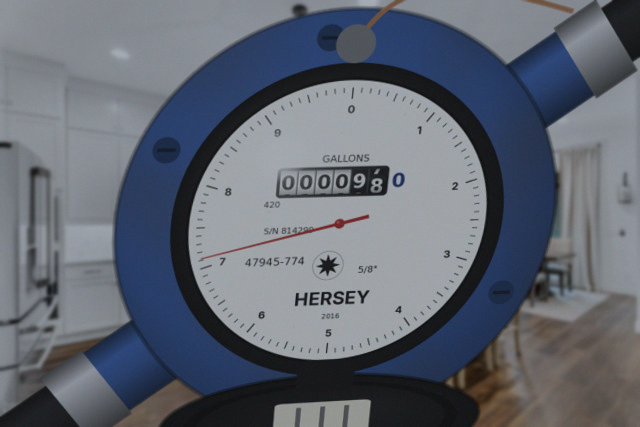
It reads value=977.1 unit=gal
